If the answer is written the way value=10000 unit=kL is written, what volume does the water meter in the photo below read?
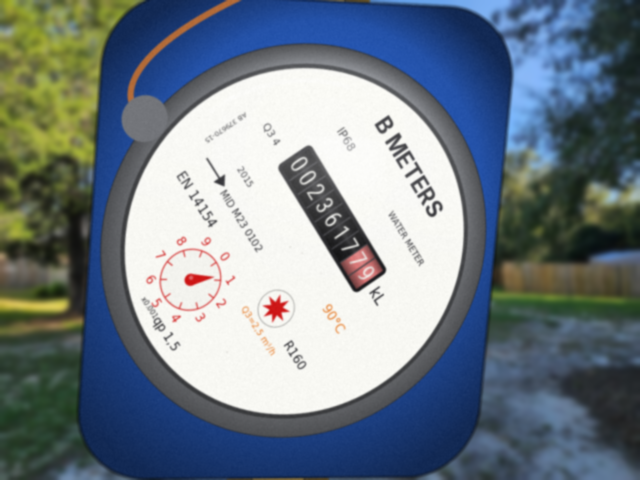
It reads value=23617.790 unit=kL
